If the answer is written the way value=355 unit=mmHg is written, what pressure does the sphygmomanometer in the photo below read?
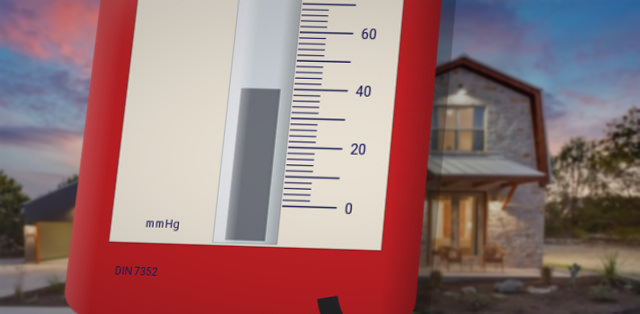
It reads value=40 unit=mmHg
